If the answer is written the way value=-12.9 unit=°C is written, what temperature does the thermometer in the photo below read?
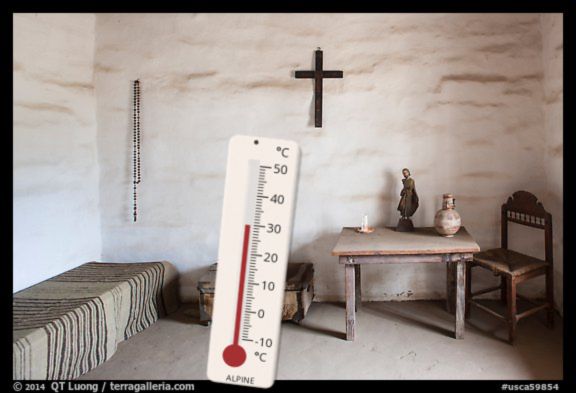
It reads value=30 unit=°C
